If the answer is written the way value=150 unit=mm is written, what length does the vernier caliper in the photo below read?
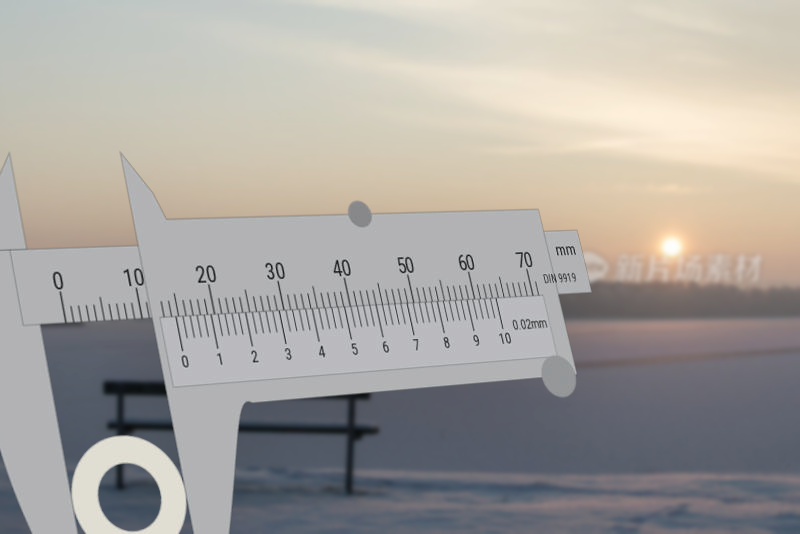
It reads value=14.6 unit=mm
